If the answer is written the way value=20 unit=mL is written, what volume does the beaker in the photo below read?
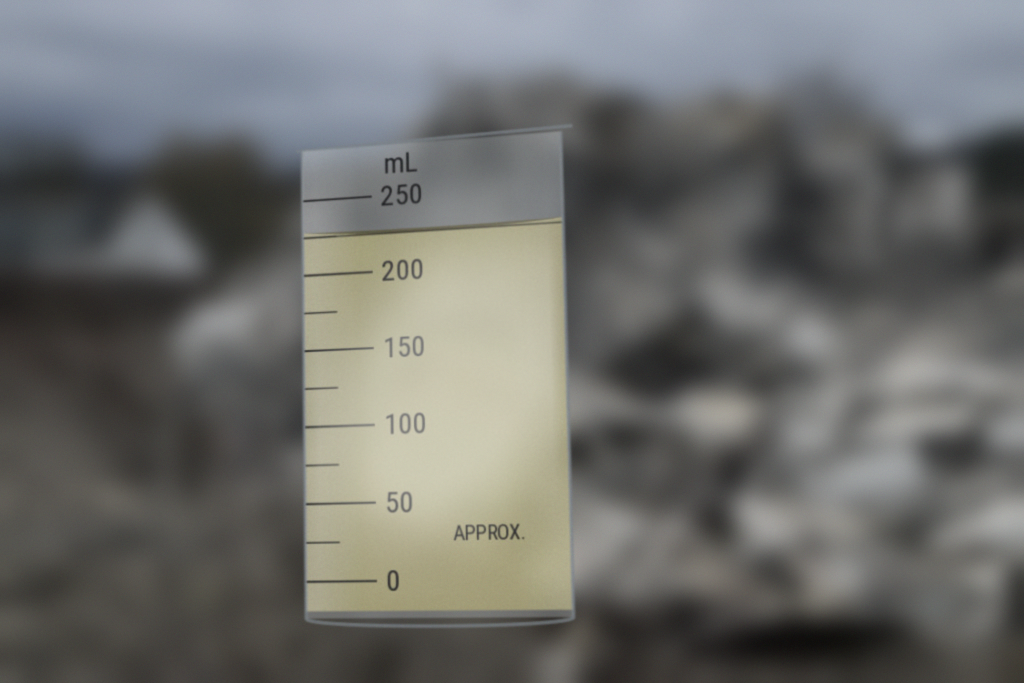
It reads value=225 unit=mL
